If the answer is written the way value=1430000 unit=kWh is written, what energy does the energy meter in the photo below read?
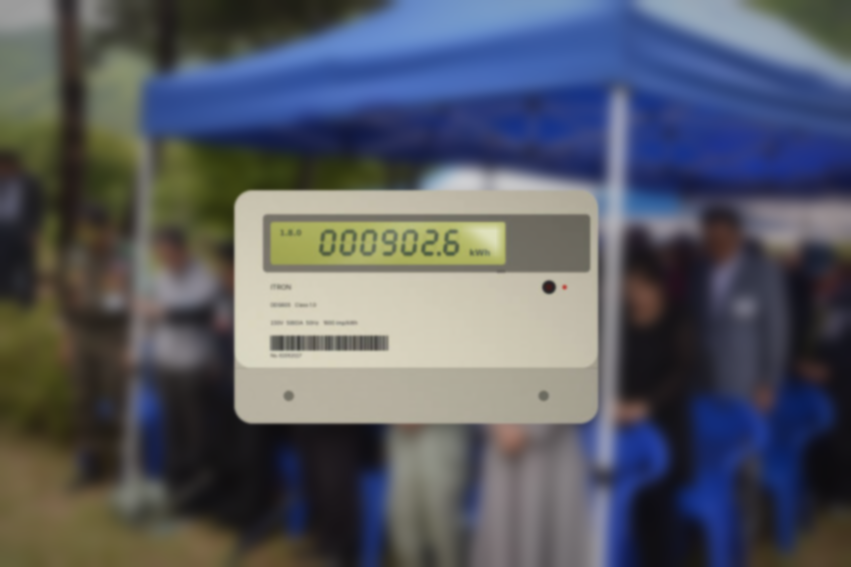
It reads value=902.6 unit=kWh
